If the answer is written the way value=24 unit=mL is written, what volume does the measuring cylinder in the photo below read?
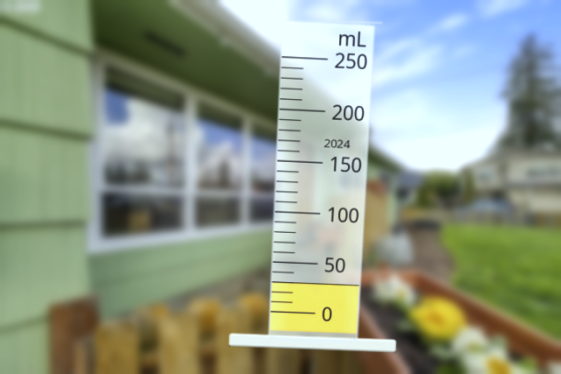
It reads value=30 unit=mL
